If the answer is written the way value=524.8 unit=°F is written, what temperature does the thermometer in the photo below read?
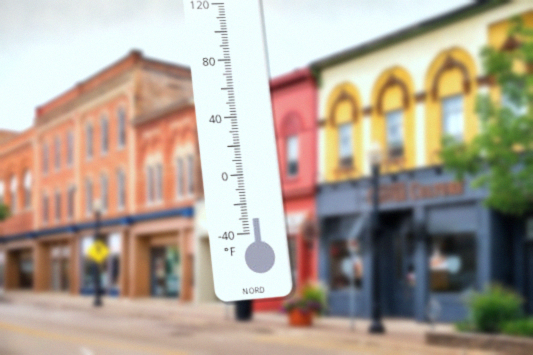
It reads value=-30 unit=°F
